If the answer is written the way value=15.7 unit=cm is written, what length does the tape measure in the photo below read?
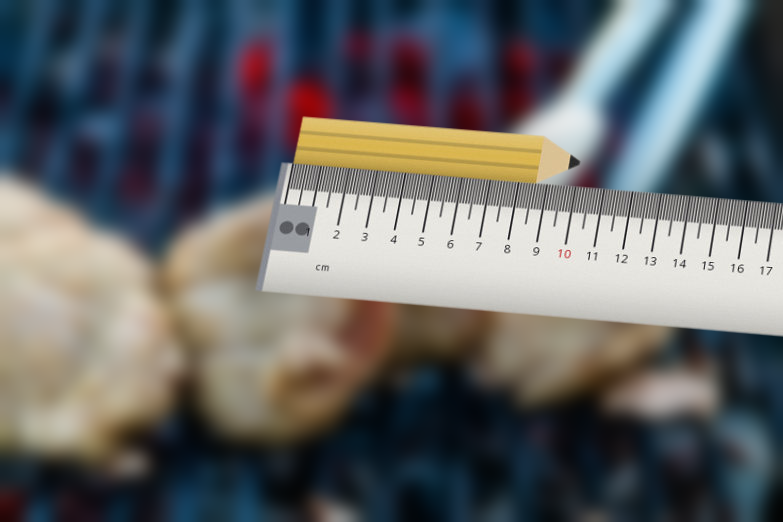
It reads value=10 unit=cm
